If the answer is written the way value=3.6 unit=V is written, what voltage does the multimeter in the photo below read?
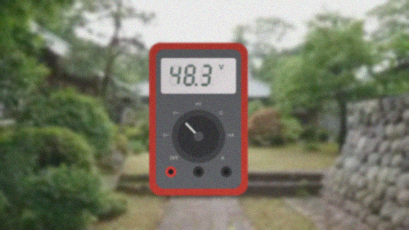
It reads value=48.3 unit=V
